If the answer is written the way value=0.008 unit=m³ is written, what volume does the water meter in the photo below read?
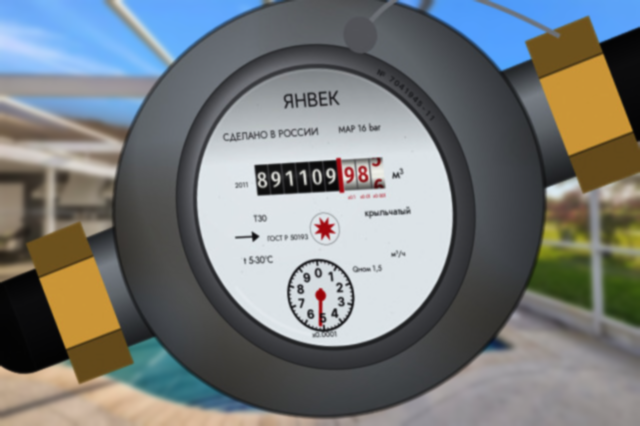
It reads value=891109.9855 unit=m³
